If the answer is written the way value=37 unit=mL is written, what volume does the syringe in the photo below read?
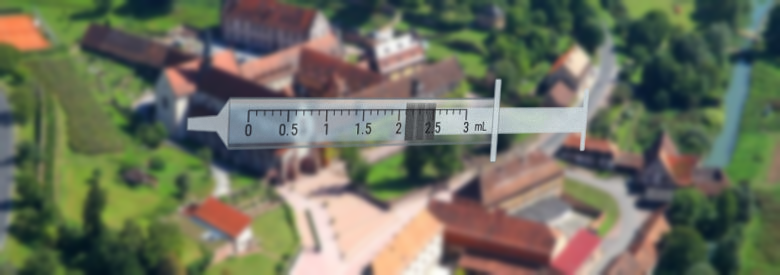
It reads value=2.1 unit=mL
